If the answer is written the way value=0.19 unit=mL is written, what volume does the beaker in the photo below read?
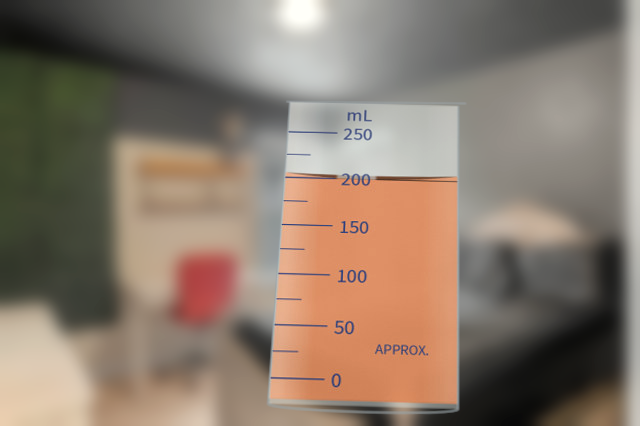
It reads value=200 unit=mL
